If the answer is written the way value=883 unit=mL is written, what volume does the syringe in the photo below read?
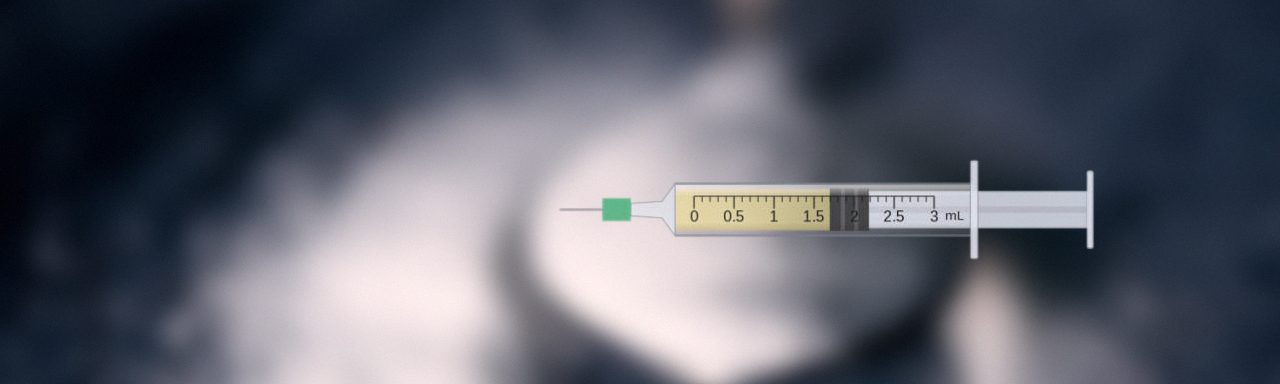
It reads value=1.7 unit=mL
